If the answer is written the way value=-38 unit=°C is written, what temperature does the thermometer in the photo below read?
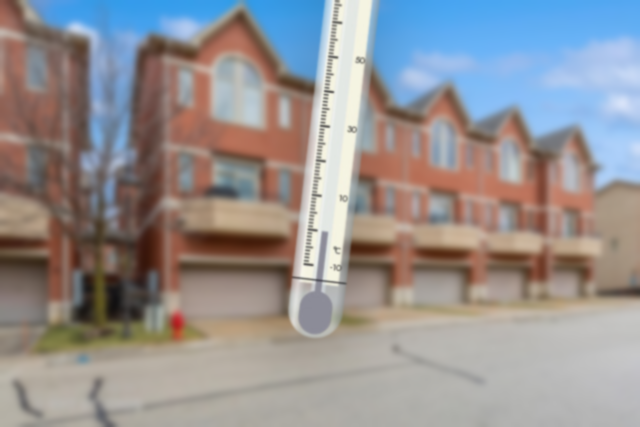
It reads value=0 unit=°C
